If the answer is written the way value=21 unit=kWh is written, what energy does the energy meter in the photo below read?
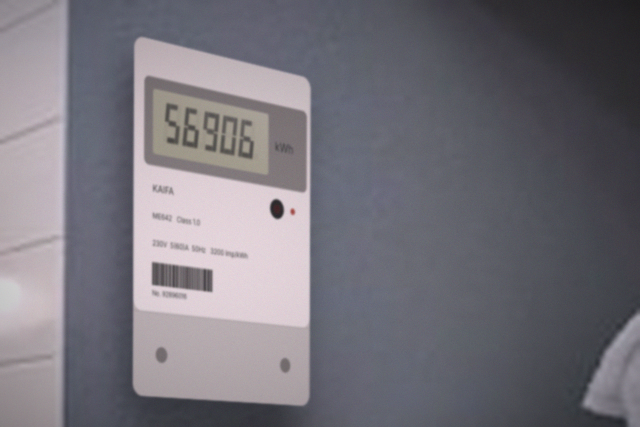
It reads value=56906 unit=kWh
